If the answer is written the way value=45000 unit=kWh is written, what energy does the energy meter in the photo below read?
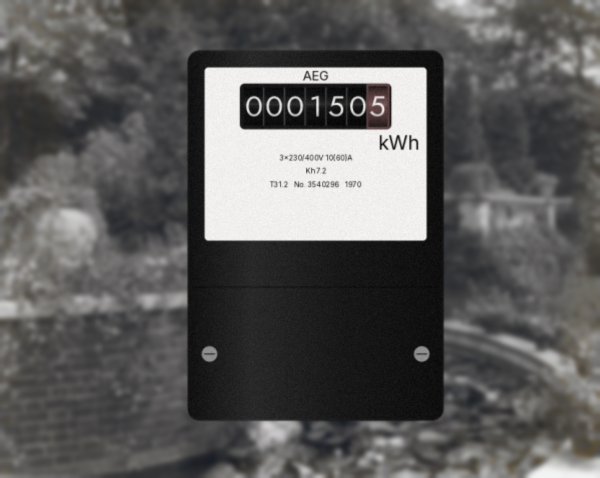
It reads value=150.5 unit=kWh
